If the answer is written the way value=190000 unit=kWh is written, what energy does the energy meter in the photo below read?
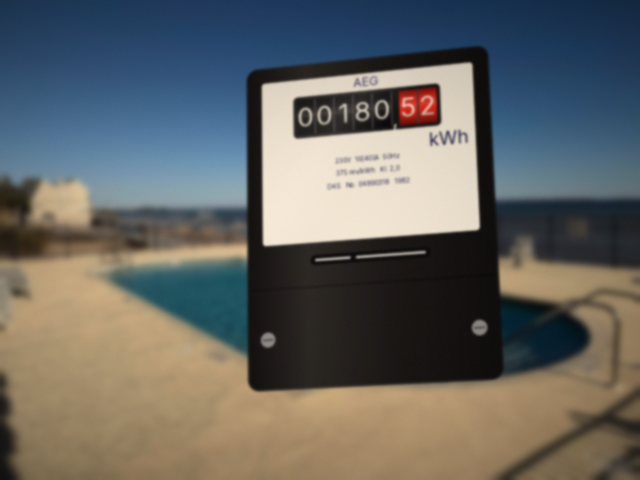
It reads value=180.52 unit=kWh
